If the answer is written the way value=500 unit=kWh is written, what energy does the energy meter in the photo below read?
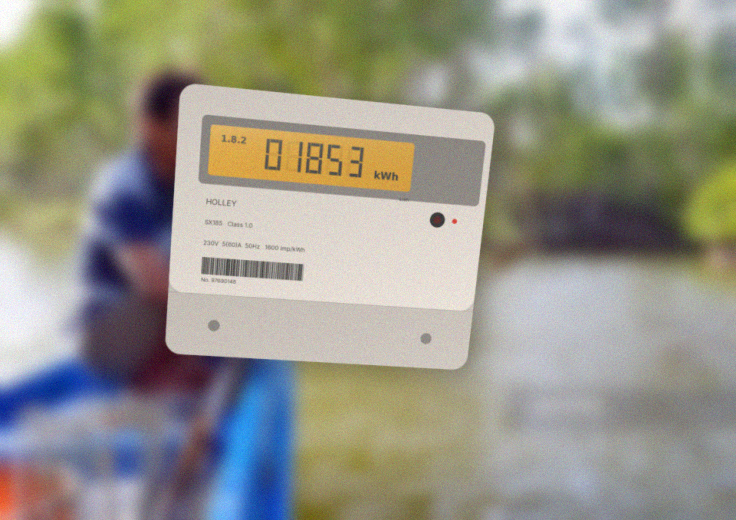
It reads value=1853 unit=kWh
